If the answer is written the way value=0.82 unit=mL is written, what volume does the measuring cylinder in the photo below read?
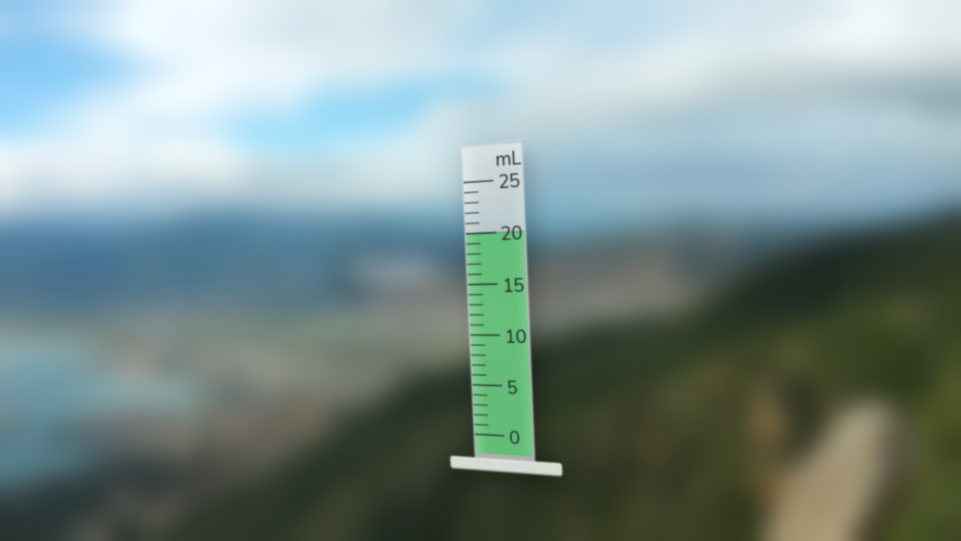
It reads value=20 unit=mL
